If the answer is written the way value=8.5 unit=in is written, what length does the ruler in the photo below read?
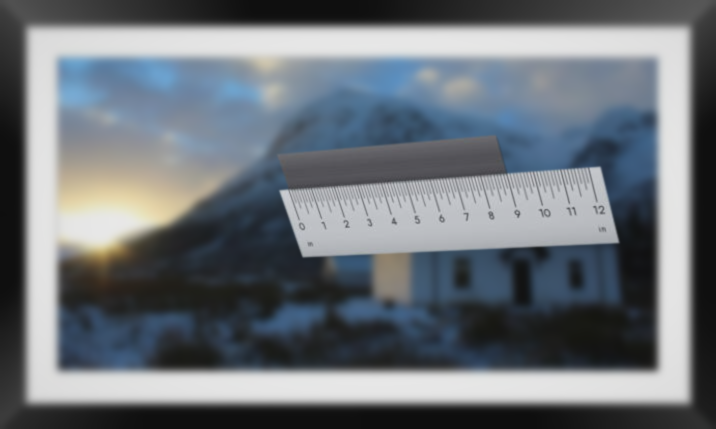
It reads value=9 unit=in
